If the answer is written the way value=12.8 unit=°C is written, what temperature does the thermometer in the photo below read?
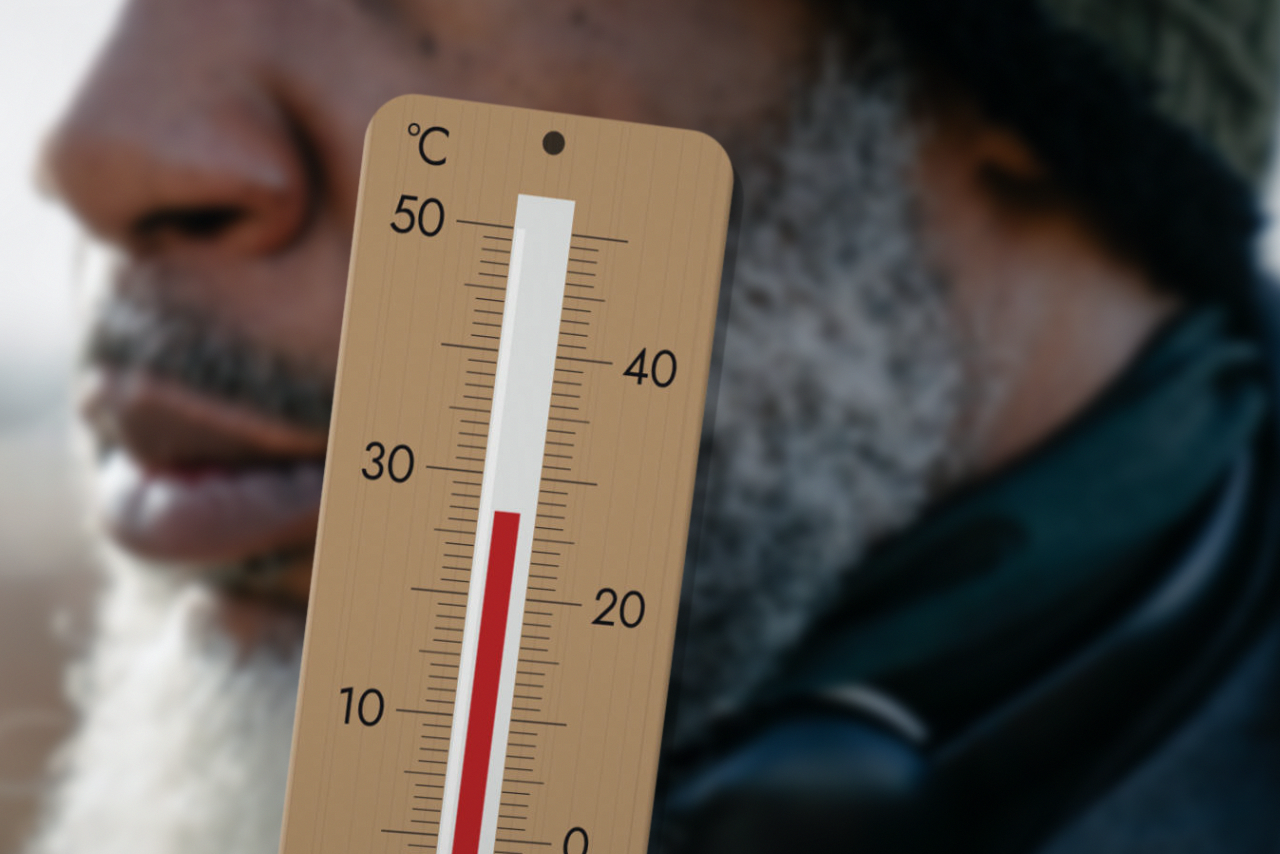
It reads value=27 unit=°C
